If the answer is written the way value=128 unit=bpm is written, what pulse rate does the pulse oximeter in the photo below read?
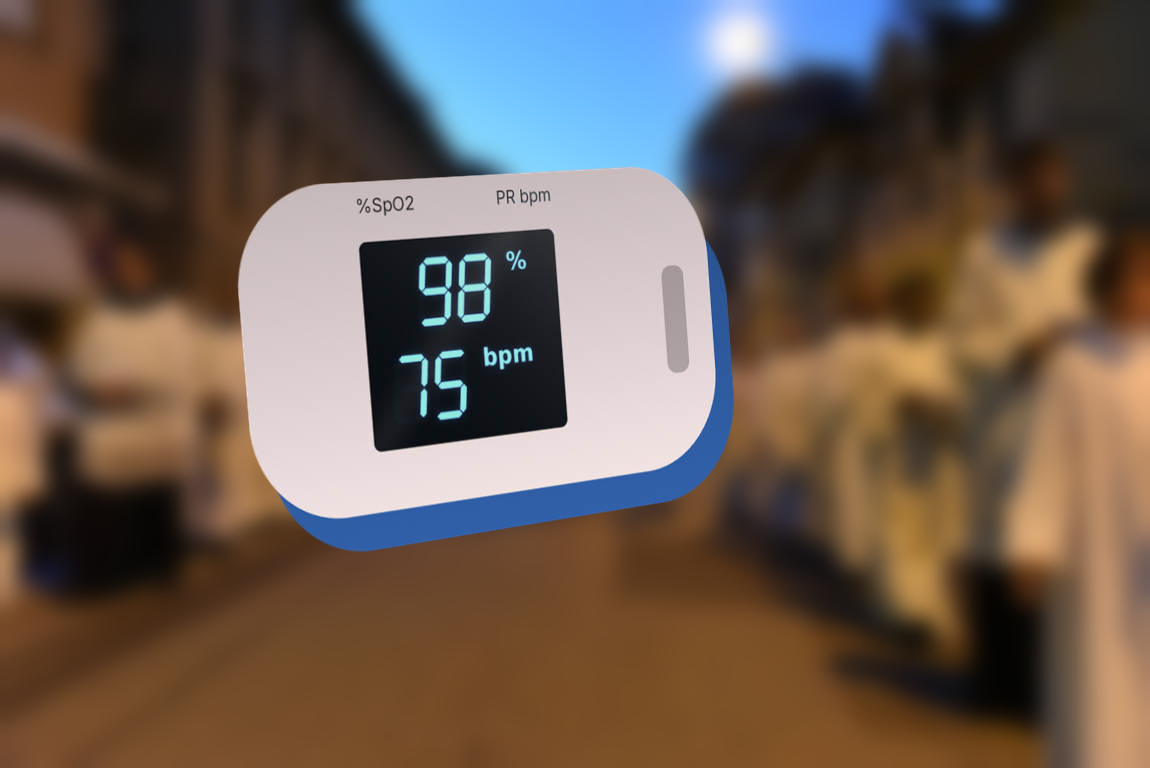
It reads value=75 unit=bpm
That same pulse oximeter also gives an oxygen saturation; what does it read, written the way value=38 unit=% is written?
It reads value=98 unit=%
